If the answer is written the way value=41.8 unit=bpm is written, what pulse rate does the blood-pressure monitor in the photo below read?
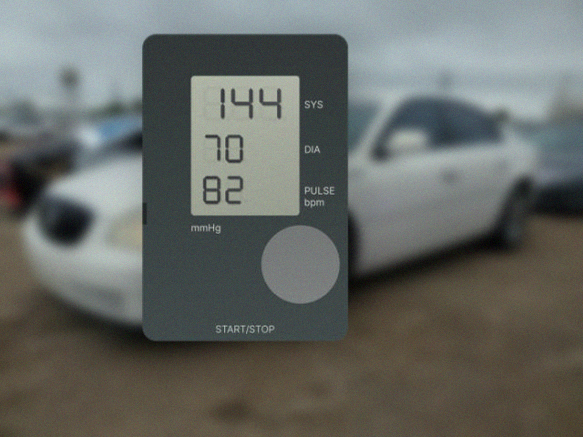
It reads value=82 unit=bpm
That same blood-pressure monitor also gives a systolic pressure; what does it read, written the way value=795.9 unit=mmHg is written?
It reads value=144 unit=mmHg
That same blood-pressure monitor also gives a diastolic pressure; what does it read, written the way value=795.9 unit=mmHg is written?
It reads value=70 unit=mmHg
